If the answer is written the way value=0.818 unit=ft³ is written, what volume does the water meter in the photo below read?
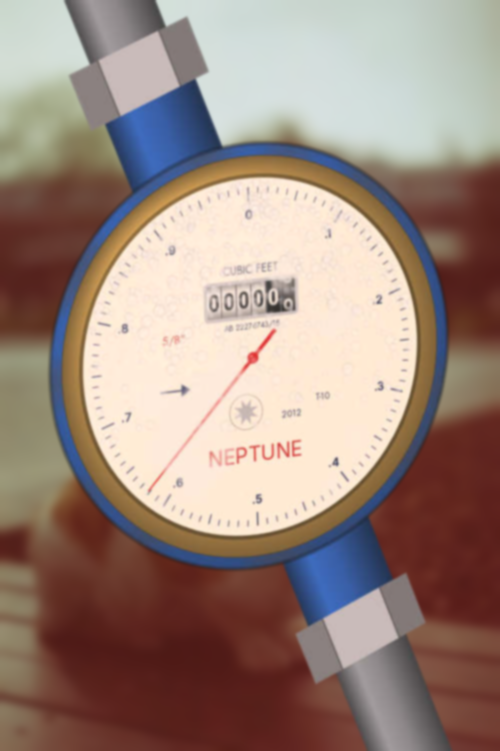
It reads value=8.62 unit=ft³
